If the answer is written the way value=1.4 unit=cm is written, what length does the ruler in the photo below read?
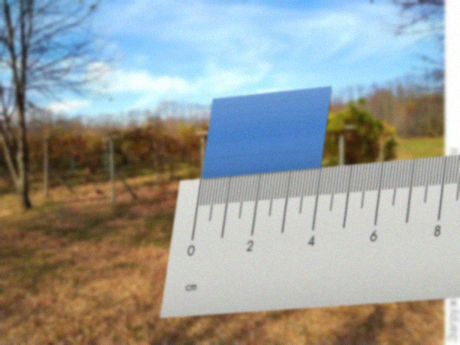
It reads value=4 unit=cm
